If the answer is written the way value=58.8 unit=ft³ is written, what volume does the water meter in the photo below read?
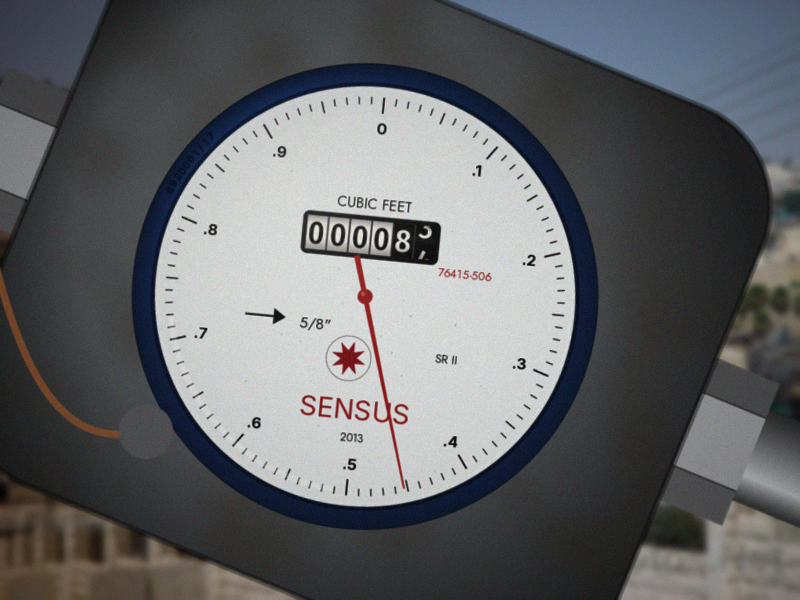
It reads value=83.45 unit=ft³
